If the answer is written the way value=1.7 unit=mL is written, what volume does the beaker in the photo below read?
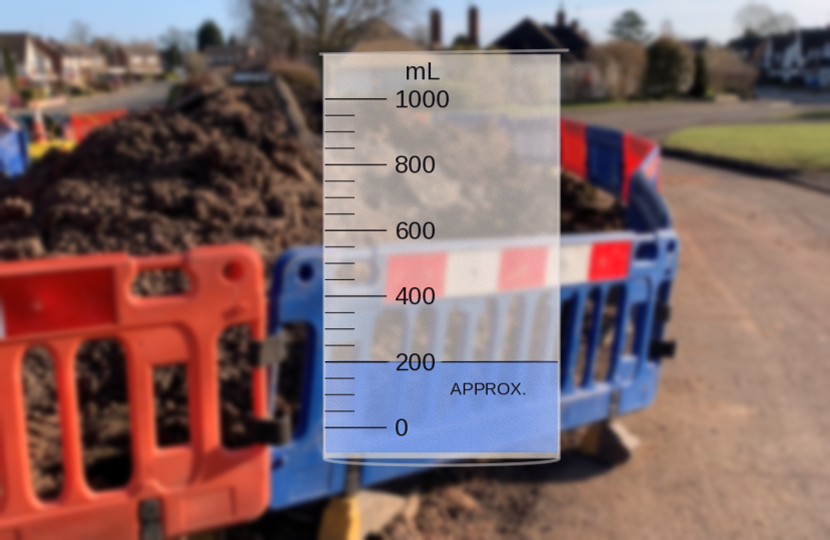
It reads value=200 unit=mL
